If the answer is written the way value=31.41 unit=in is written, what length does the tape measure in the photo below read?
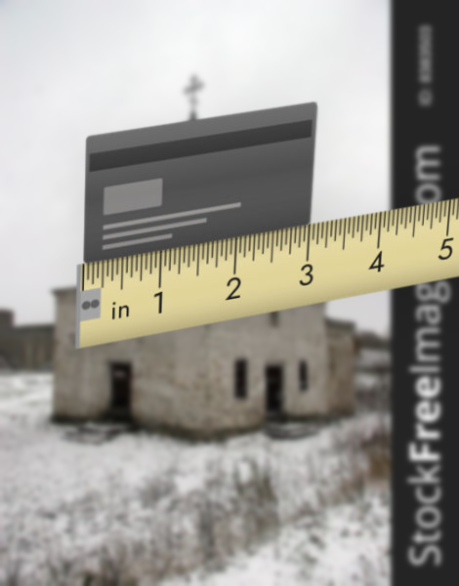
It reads value=3 unit=in
